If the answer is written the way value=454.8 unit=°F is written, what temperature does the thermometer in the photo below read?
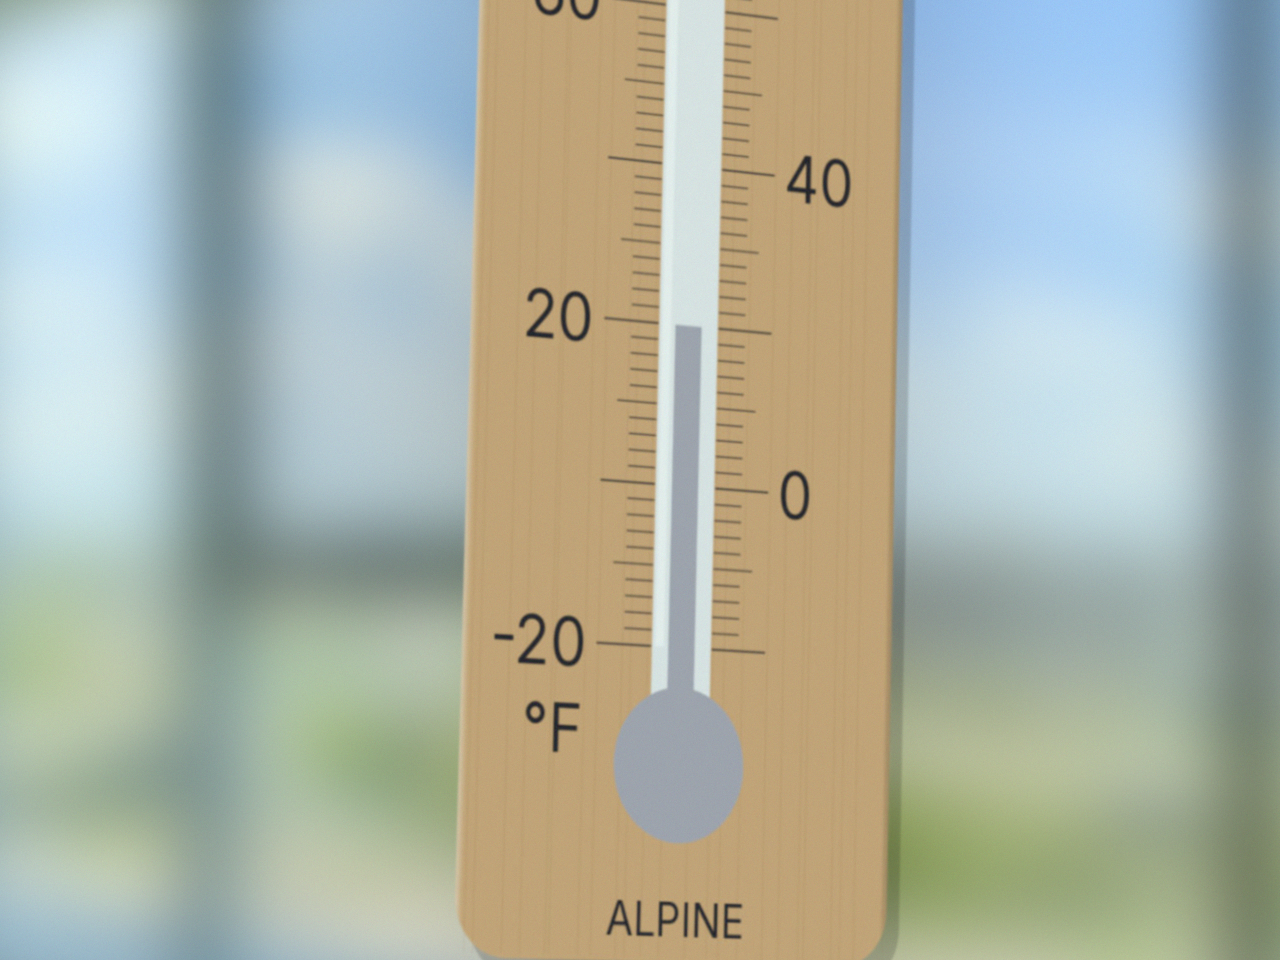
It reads value=20 unit=°F
